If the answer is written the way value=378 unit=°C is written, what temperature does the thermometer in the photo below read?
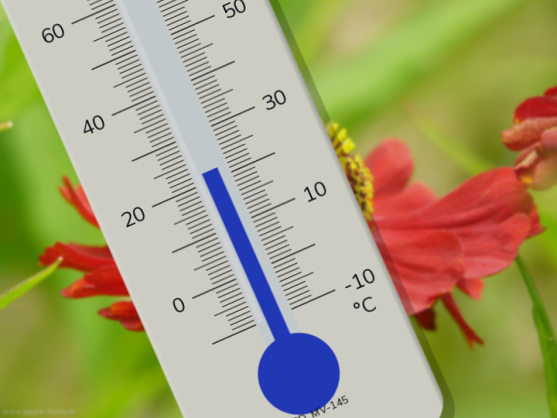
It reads value=22 unit=°C
